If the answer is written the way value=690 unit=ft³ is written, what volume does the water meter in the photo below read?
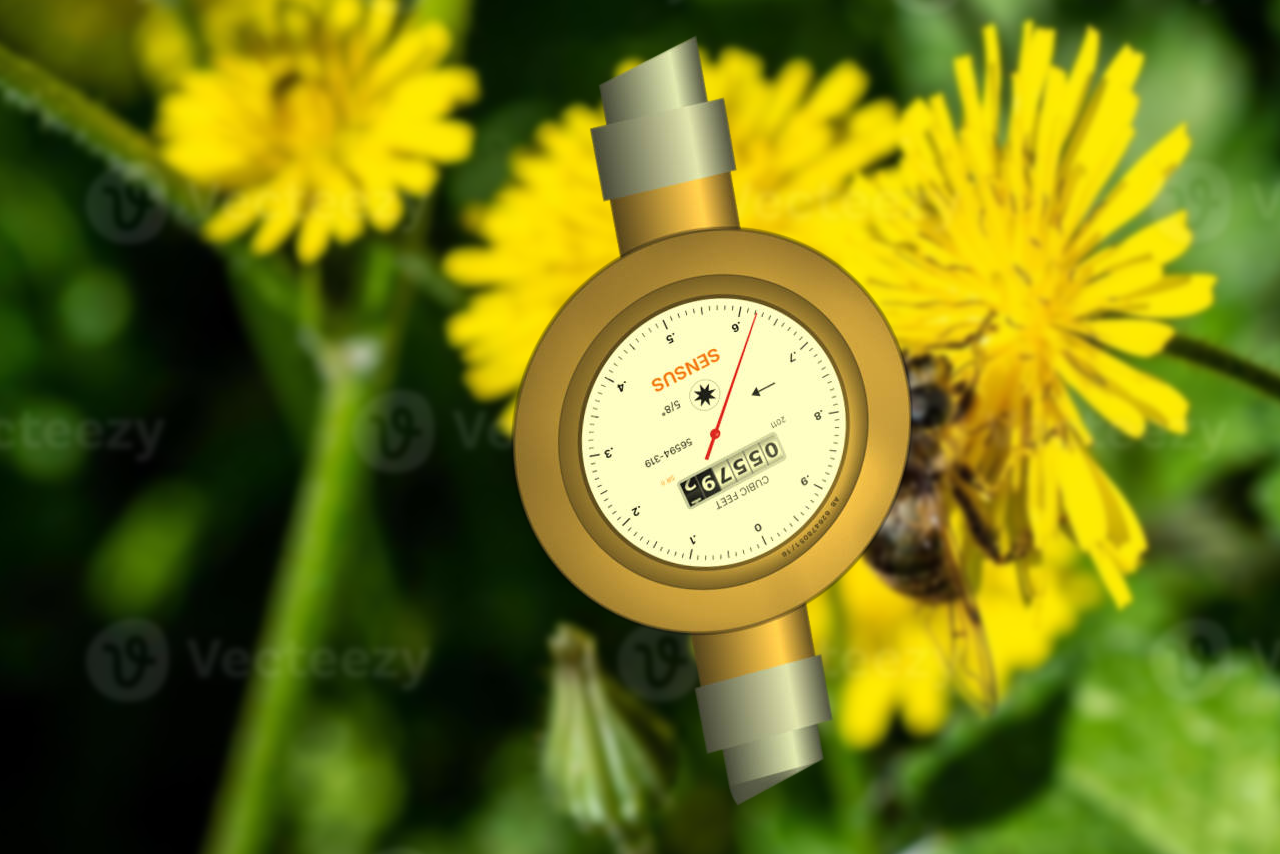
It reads value=55791.62 unit=ft³
